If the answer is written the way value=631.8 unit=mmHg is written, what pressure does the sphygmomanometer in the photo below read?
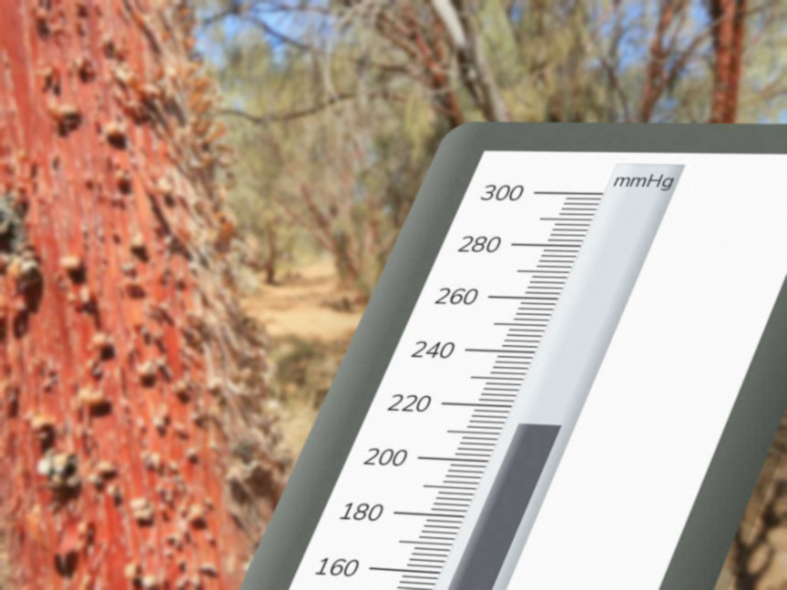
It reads value=214 unit=mmHg
